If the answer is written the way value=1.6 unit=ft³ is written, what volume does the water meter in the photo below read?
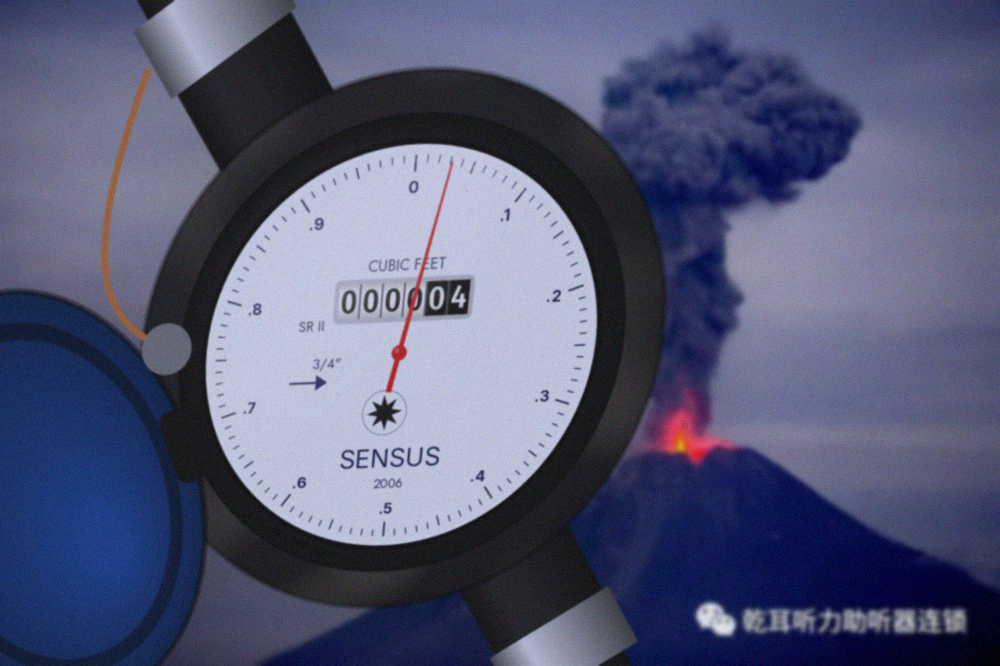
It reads value=4.03 unit=ft³
